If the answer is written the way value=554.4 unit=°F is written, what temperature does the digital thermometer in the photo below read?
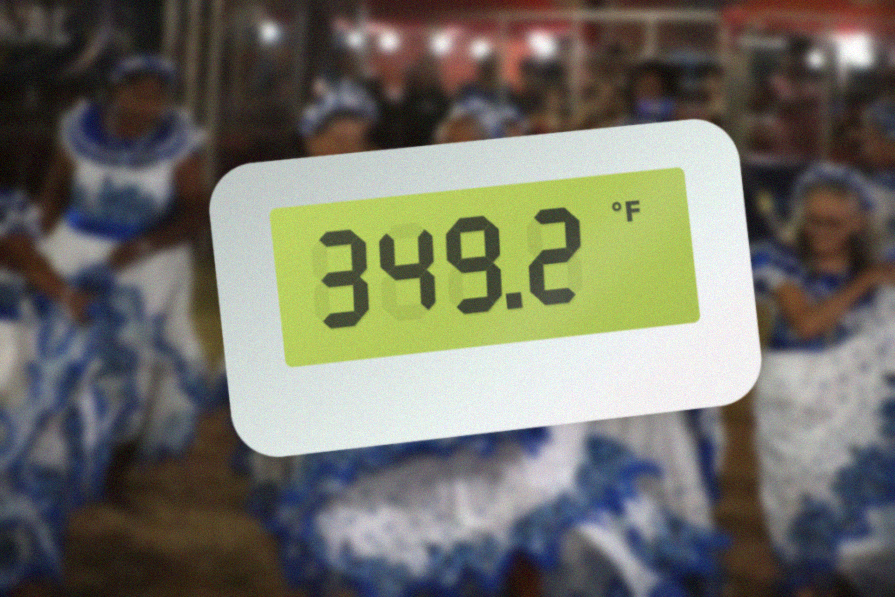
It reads value=349.2 unit=°F
